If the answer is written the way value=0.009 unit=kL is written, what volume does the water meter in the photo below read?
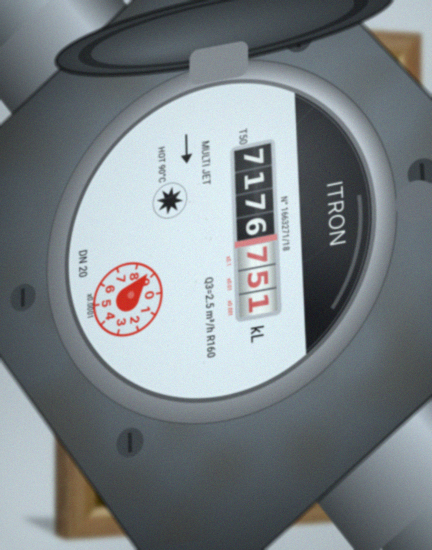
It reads value=7176.7518 unit=kL
